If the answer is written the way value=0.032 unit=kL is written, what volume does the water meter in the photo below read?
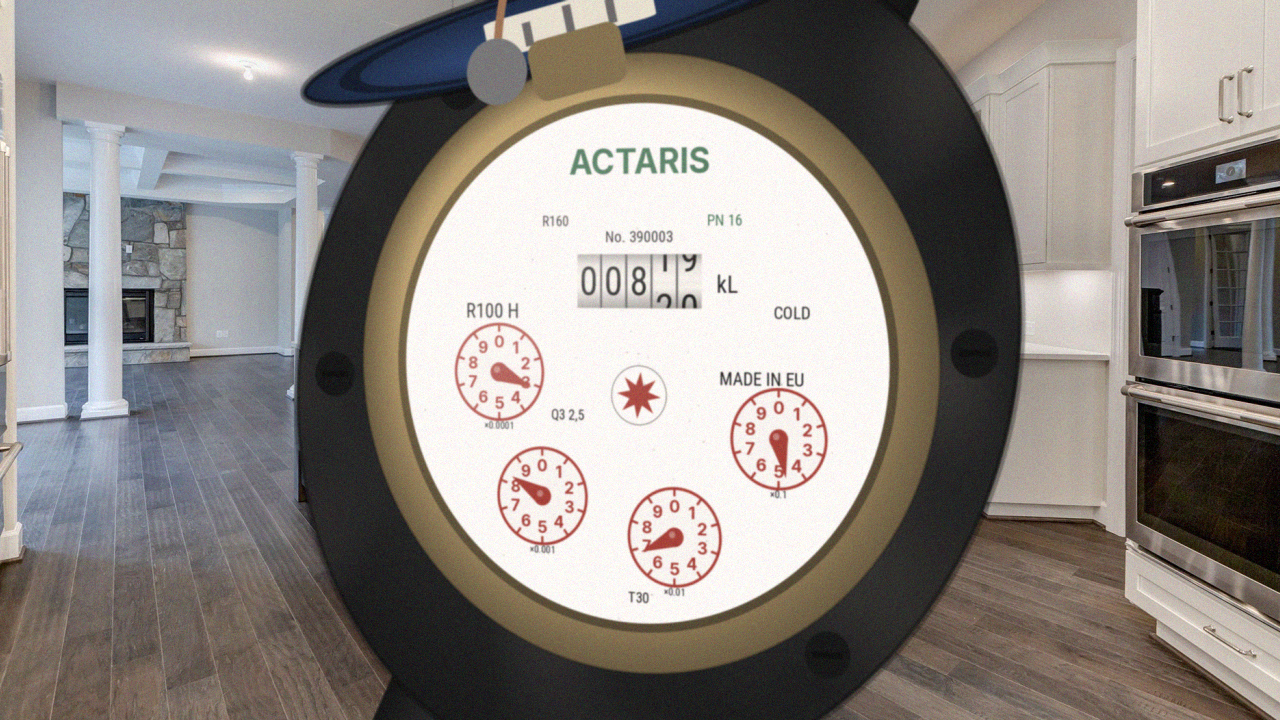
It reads value=819.4683 unit=kL
